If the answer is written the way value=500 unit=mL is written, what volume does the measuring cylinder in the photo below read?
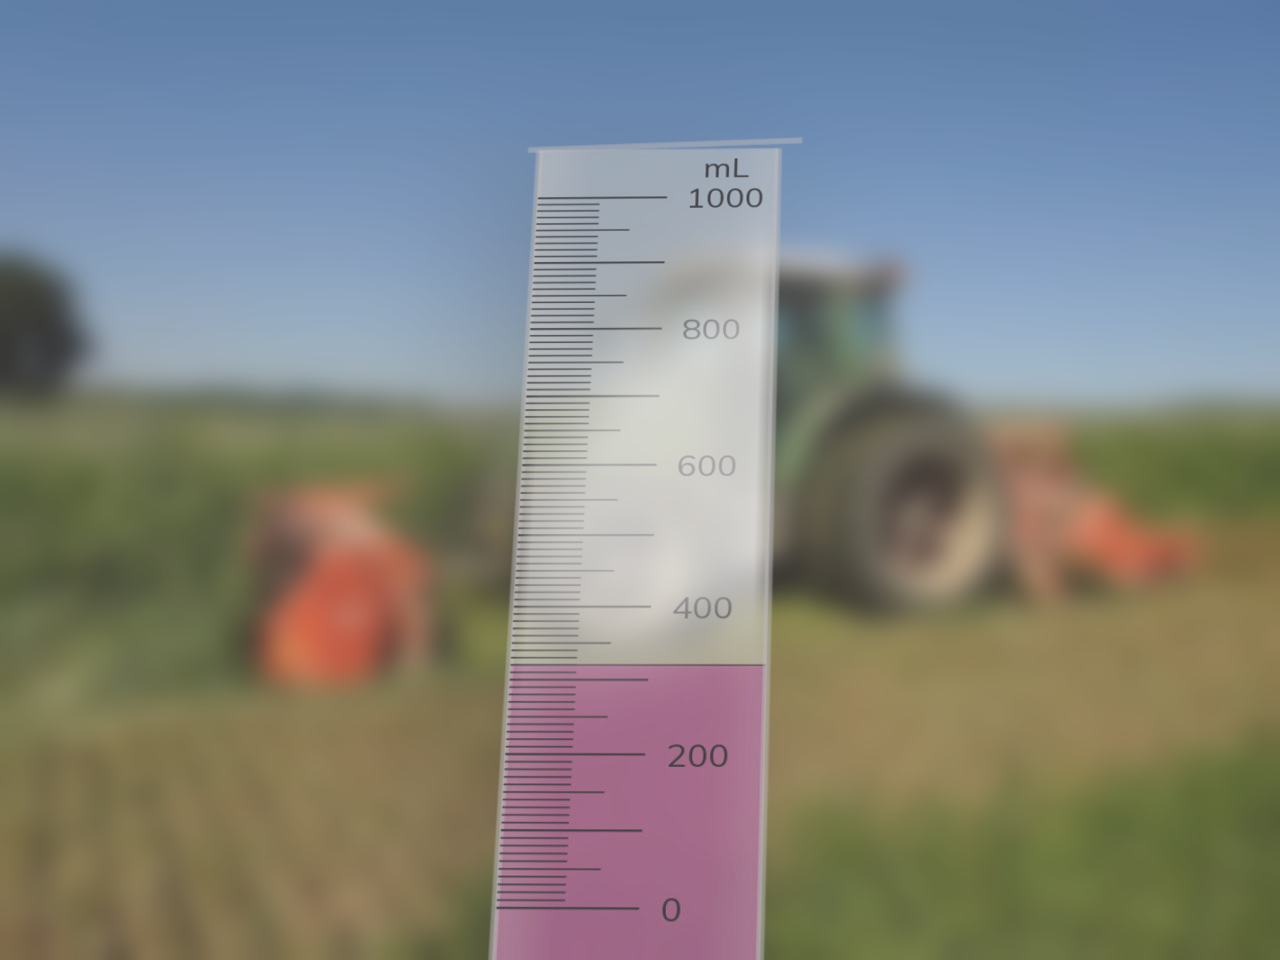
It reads value=320 unit=mL
